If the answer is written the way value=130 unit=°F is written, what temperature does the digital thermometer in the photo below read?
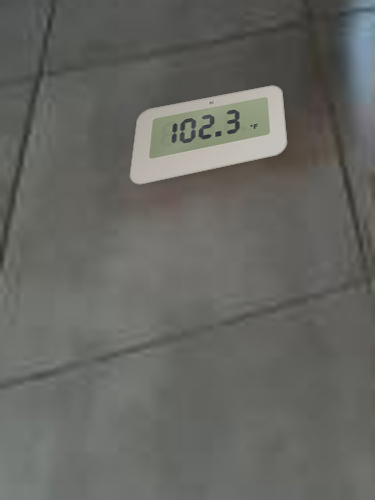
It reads value=102.3 unit=°F
